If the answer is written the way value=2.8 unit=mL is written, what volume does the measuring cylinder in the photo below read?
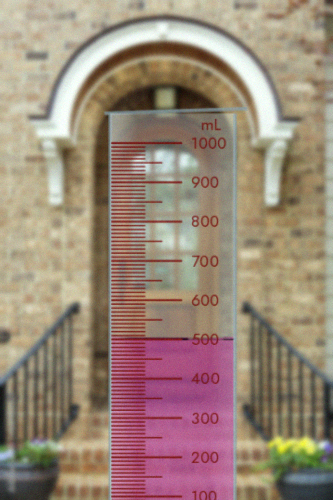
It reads value=500 unit=mL
